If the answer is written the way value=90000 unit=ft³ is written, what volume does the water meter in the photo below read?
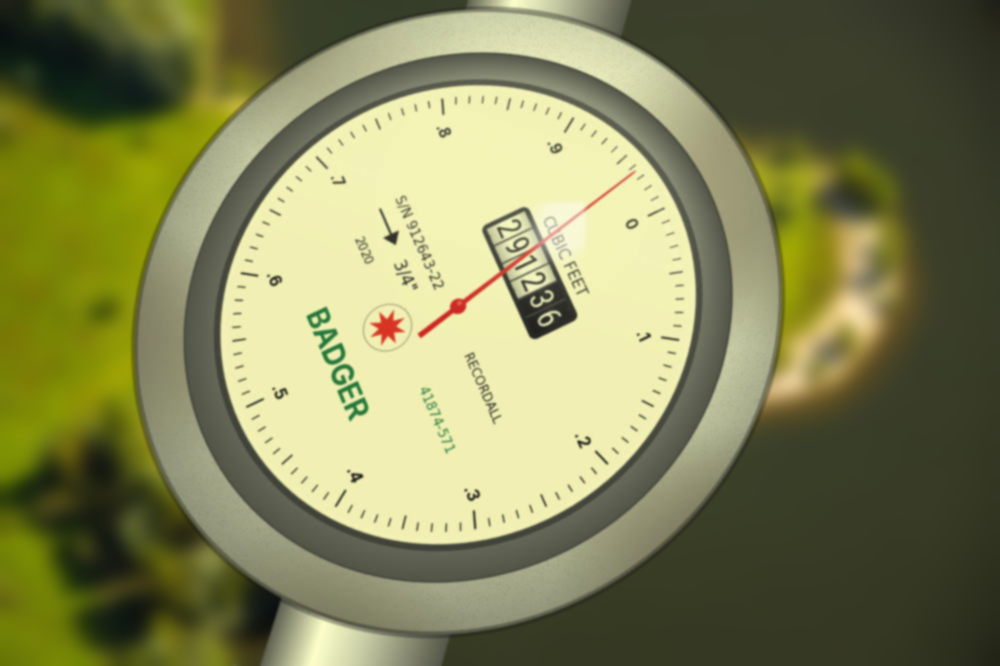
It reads value=291235.96 unit=ft³
